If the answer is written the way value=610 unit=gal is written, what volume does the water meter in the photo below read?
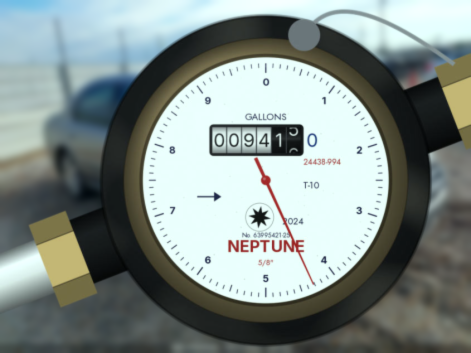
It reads value=94154.3 unit=gal
